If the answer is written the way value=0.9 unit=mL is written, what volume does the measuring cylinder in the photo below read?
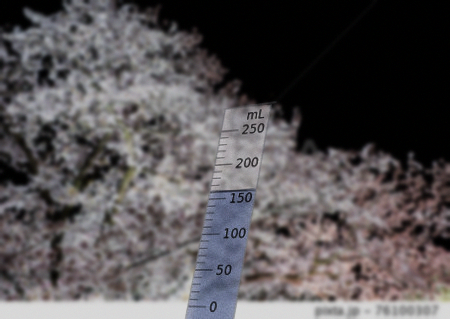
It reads value=160 unit=mL
